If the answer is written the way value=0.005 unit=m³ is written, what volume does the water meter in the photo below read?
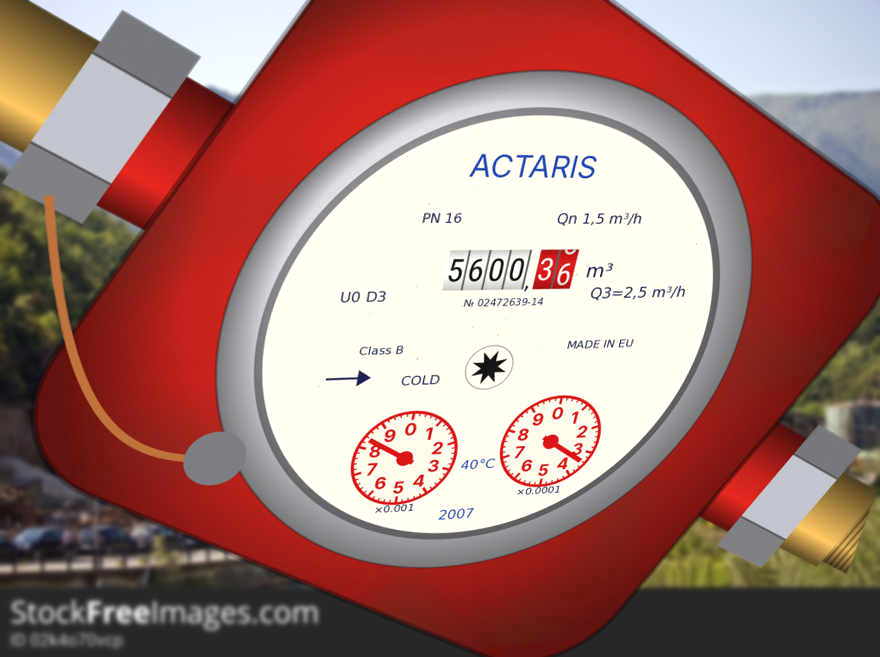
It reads value=5600.3583 unit=m³
